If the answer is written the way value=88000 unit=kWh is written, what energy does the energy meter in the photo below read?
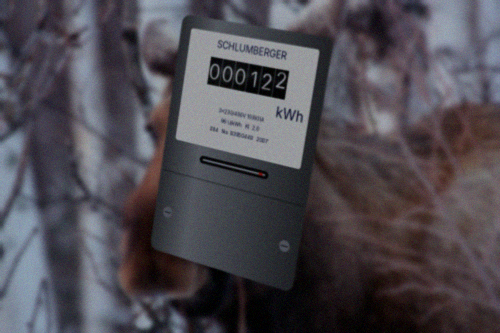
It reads value=122 unit=kWh
